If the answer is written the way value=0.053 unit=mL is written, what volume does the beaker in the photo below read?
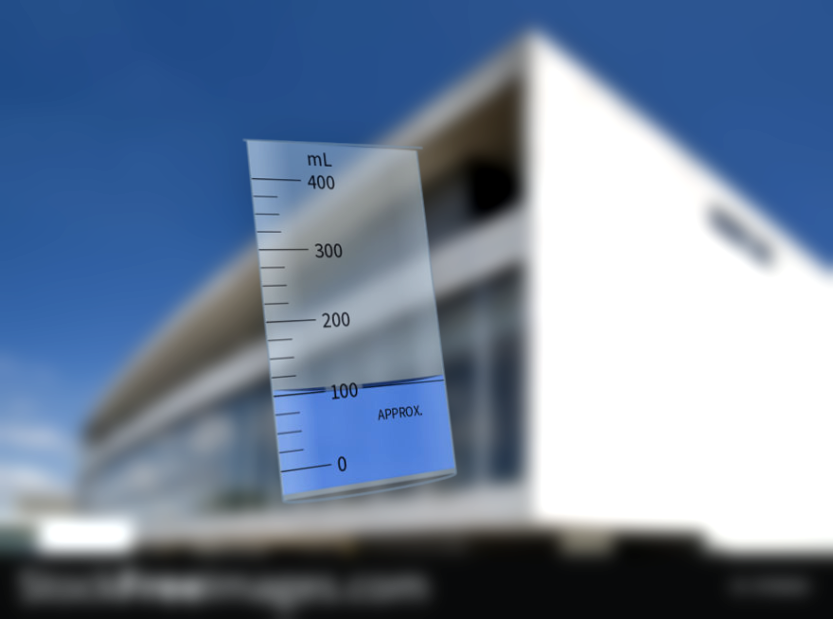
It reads value=100 unit=mL
